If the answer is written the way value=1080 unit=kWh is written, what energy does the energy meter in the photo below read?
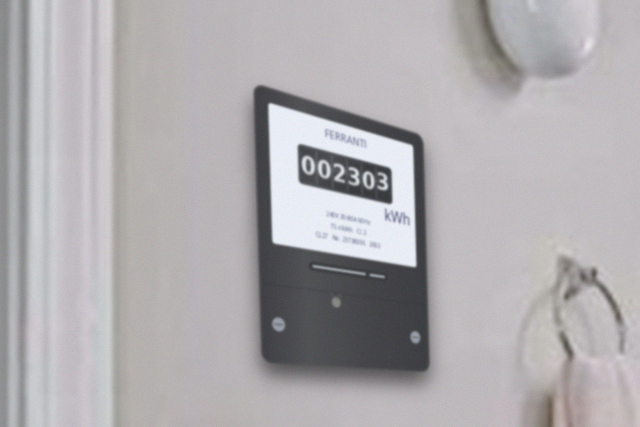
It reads value=2303 unit=kWh
